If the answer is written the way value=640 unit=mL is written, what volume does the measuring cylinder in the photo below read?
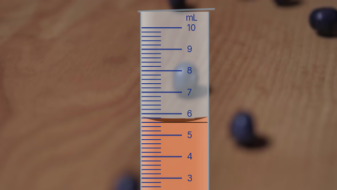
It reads value=5.6 unit=mL
